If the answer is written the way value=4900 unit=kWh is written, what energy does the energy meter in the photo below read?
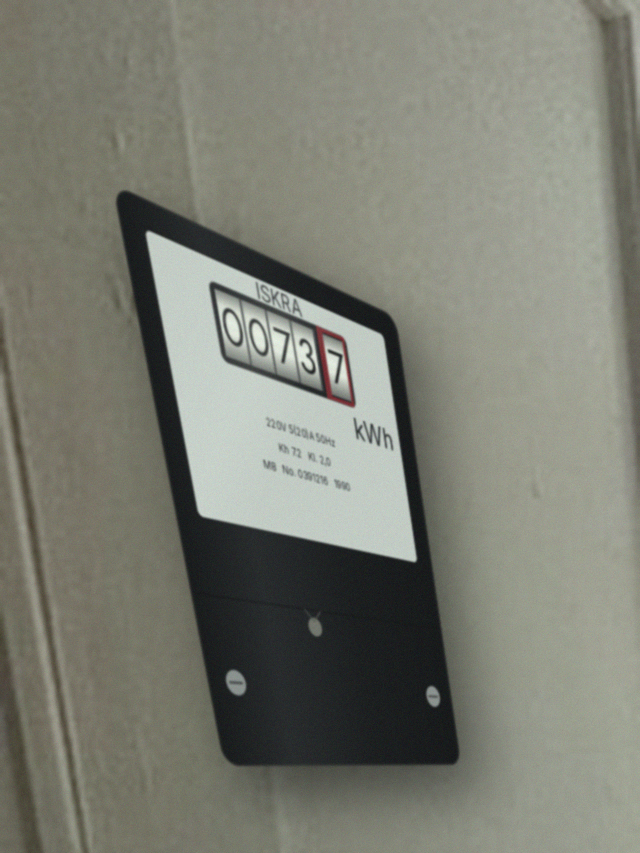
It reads value=73.7 unit=kWh
